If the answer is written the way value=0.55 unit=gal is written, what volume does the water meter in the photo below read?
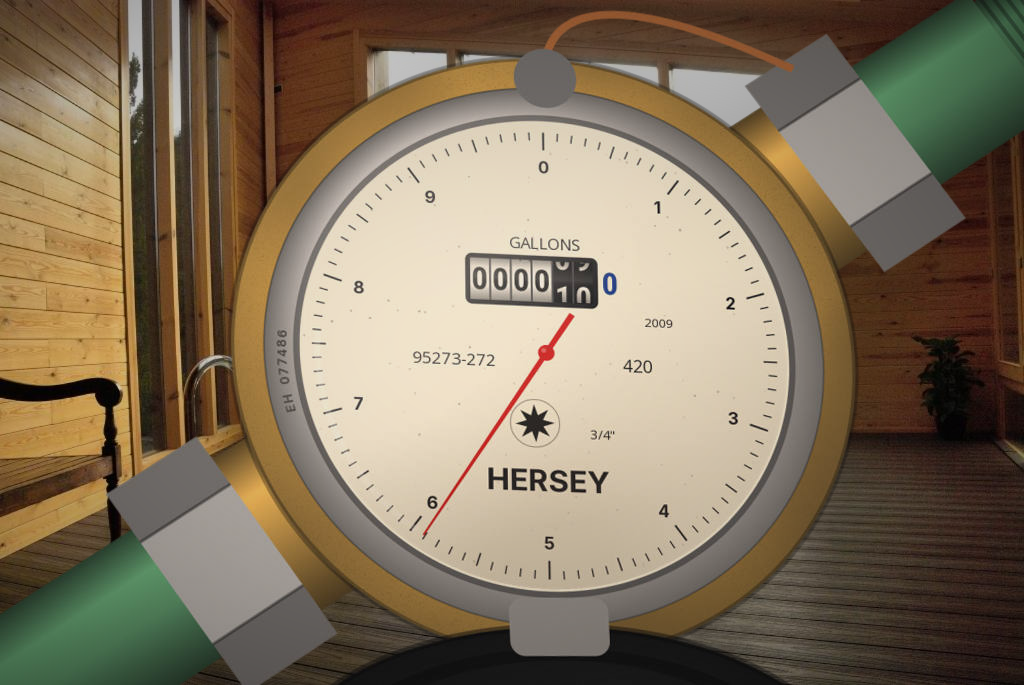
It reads value=95.9 unit=gal
